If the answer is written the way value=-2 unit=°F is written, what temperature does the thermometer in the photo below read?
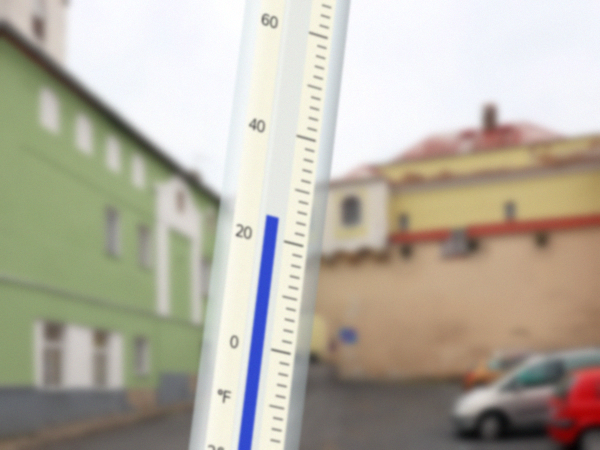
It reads value=24 unit=°F
